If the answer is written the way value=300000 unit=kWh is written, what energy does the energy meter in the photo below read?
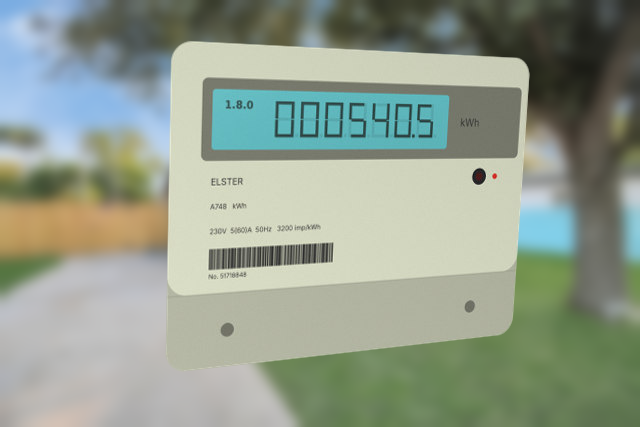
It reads value=540.5 unit=kWh
